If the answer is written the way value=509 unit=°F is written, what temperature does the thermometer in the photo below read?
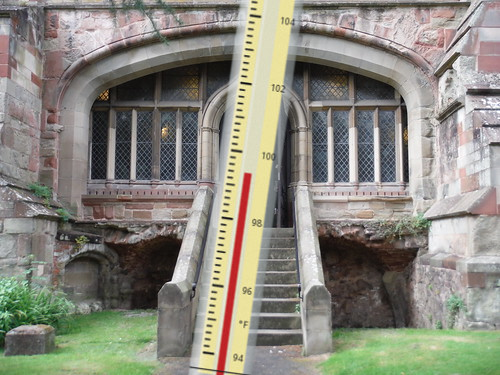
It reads value=99.4 unit=°F
